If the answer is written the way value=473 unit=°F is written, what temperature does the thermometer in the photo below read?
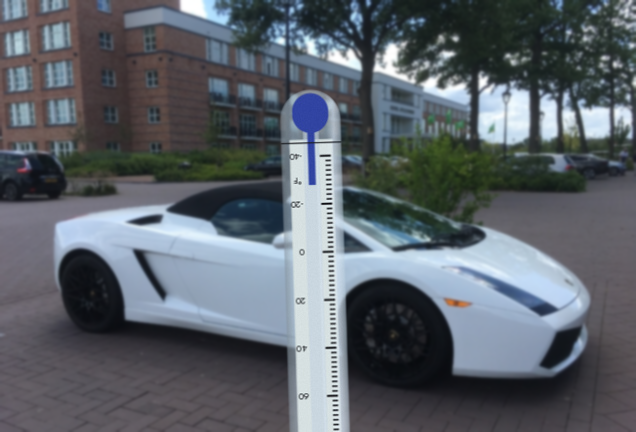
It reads value=-28 unit=°F
